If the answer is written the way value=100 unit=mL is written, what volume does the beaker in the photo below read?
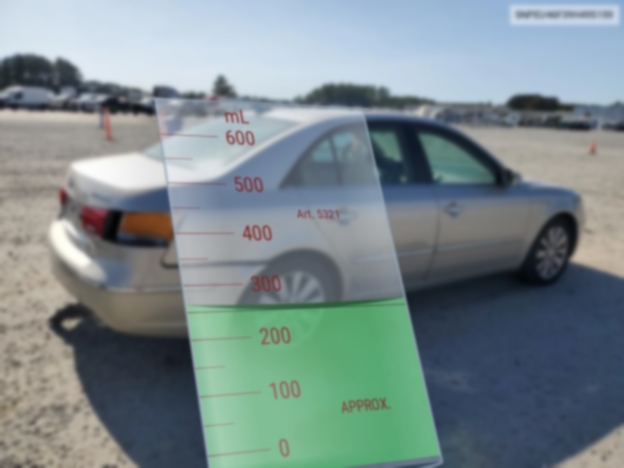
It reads value=250 unit=mL
